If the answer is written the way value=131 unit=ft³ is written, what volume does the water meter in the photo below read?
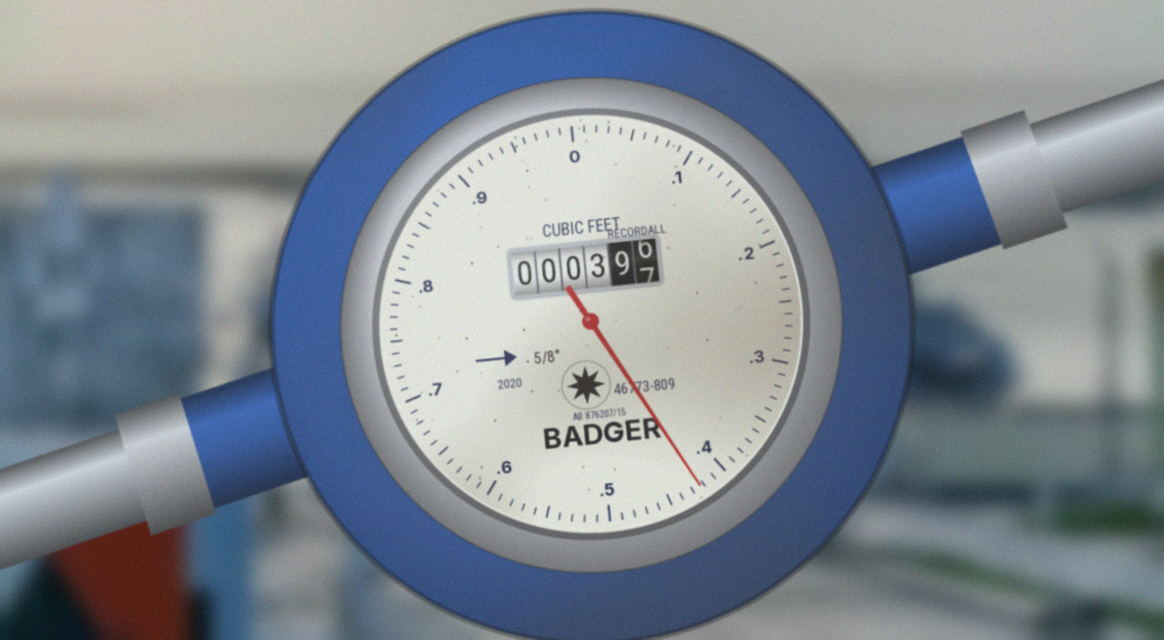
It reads value=396.42 unit=ft³
